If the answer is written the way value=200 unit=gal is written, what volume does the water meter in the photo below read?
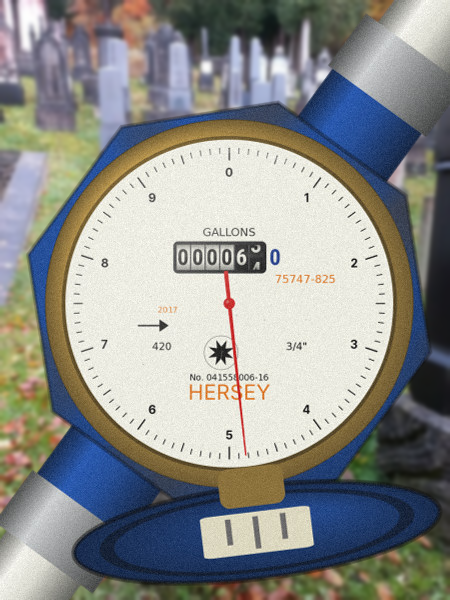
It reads value=634.8 unit=gal
